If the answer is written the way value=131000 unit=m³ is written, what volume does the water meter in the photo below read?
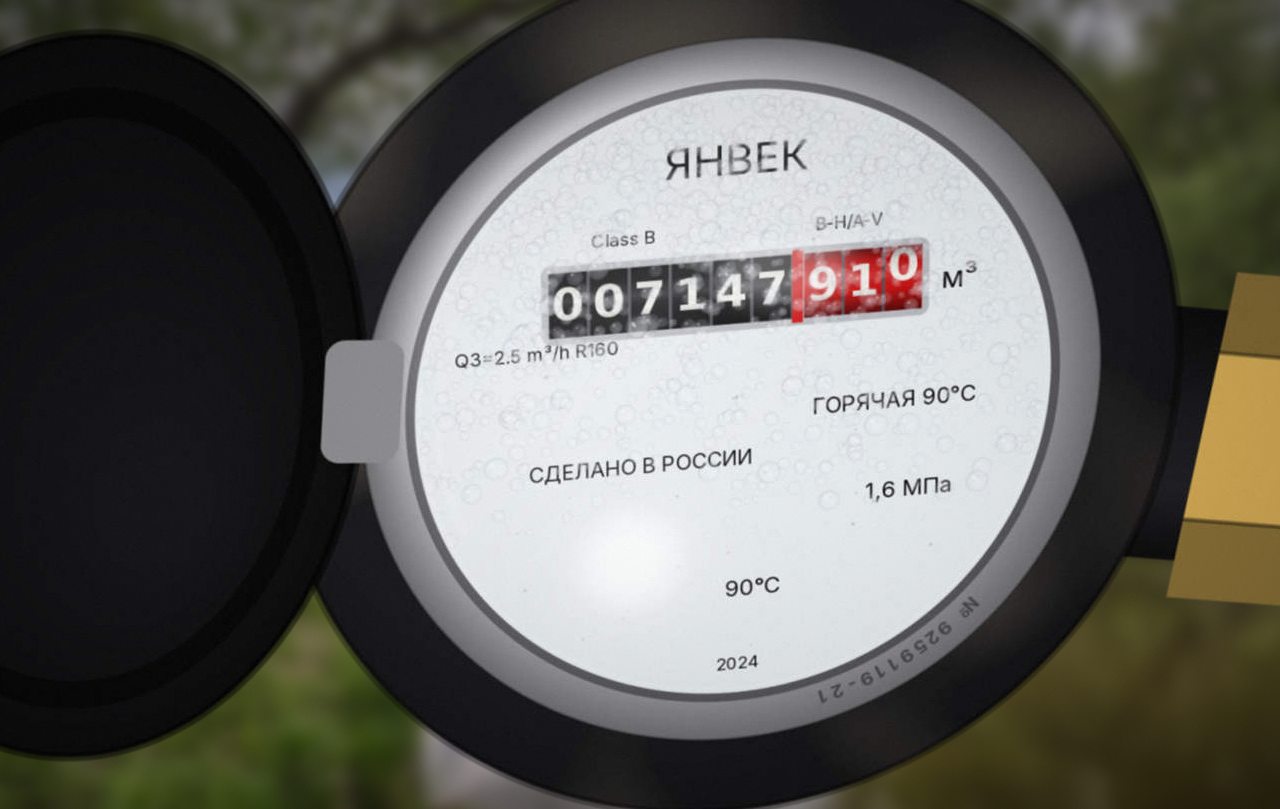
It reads value=7147.910 unit=m³
